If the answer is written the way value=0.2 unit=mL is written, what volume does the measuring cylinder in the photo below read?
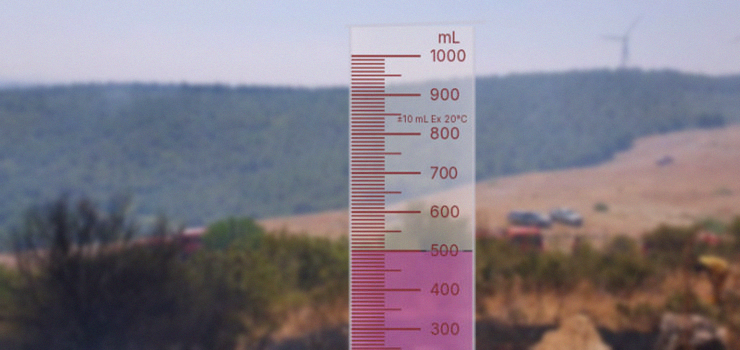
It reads value=500 unit=mL
